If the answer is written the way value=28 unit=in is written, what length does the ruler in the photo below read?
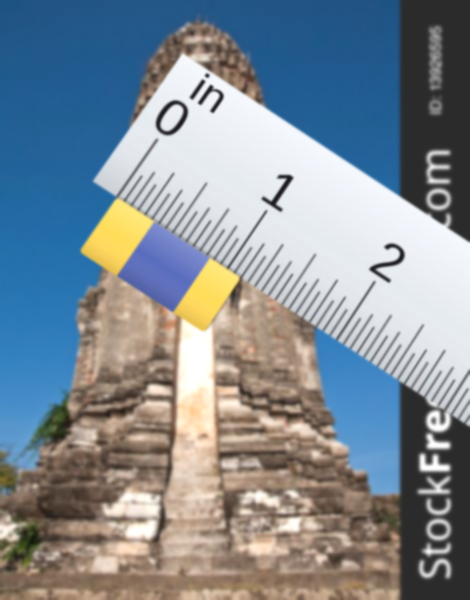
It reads value=1.125 unit=in
